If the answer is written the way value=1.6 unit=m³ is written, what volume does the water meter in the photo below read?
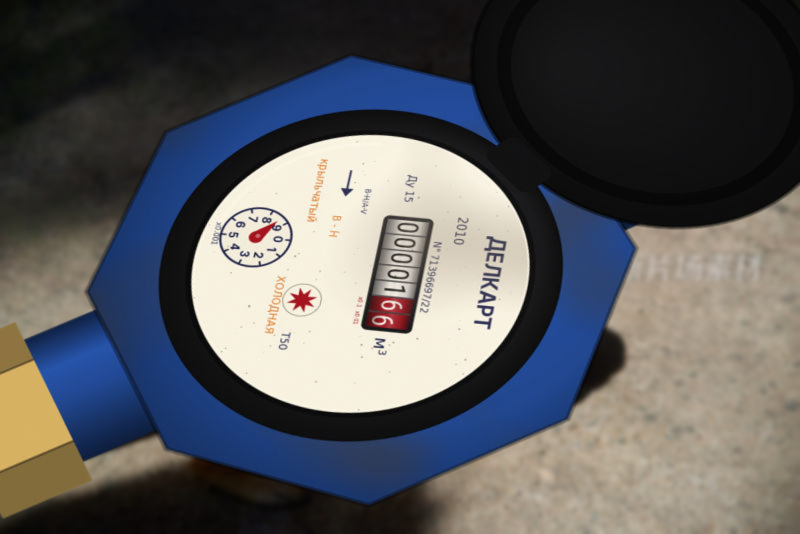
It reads value=1.658 unit=m³
